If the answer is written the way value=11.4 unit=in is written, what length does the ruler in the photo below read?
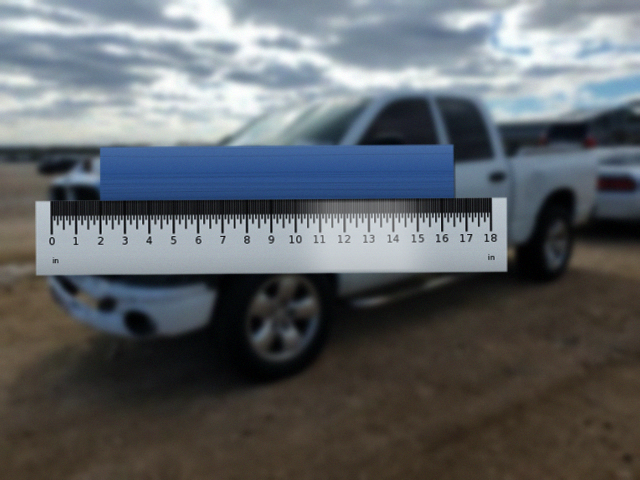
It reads value=14.5 unit=in
